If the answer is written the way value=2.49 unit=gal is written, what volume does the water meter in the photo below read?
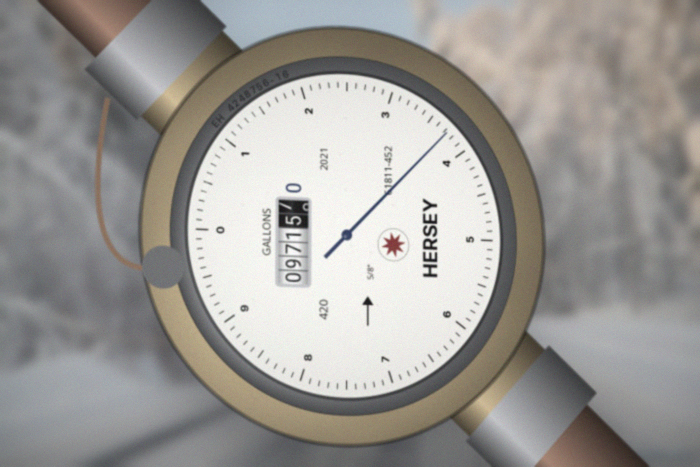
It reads value=971573.7 unit=gal
